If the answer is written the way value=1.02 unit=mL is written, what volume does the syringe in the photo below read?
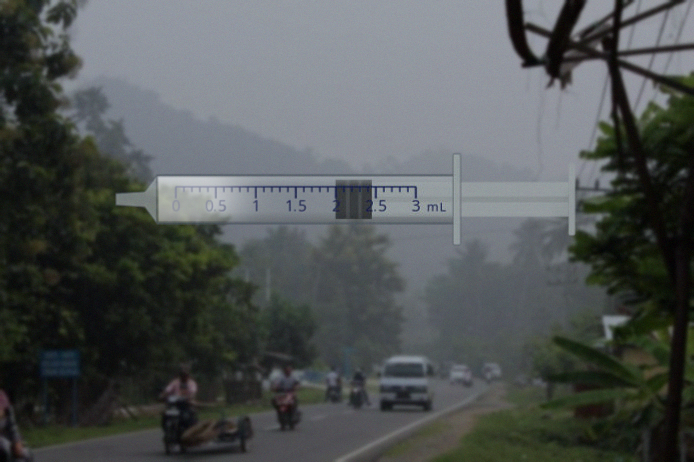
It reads value=2 unit=mL
